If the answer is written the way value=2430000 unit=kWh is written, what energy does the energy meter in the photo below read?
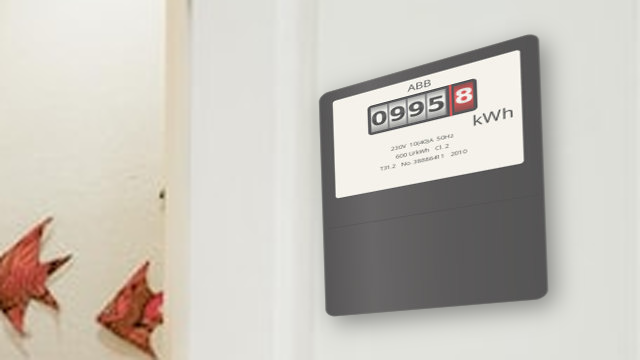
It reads value=995.8 unit=kWh
